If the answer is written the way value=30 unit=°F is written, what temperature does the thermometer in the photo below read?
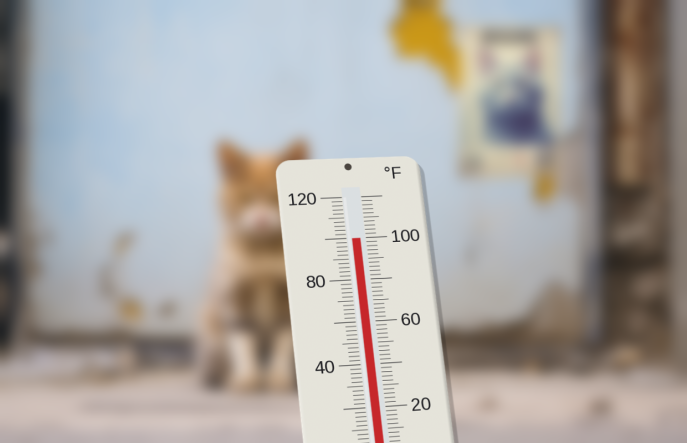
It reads value=100 unit=°F
